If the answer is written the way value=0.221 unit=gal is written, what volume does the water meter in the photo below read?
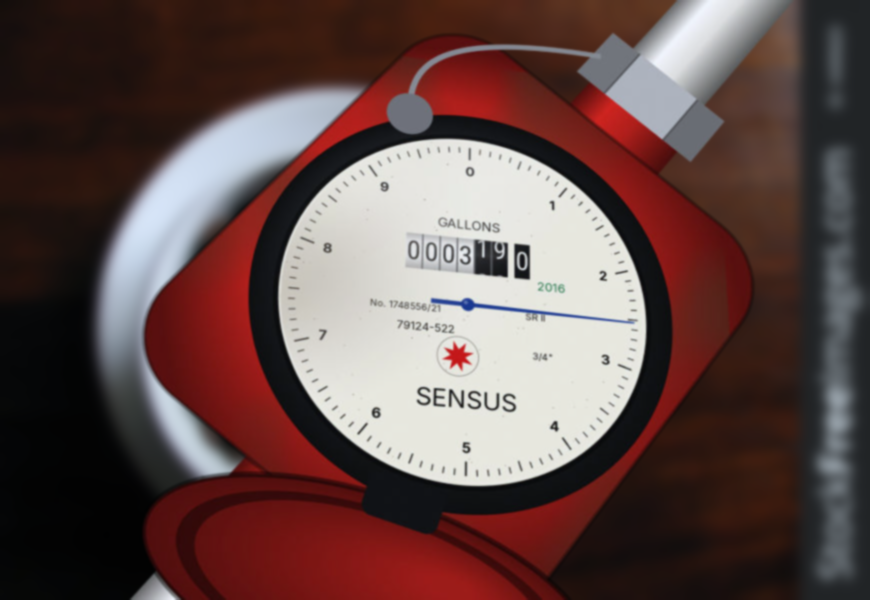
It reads value=3192.5 unit=gal
